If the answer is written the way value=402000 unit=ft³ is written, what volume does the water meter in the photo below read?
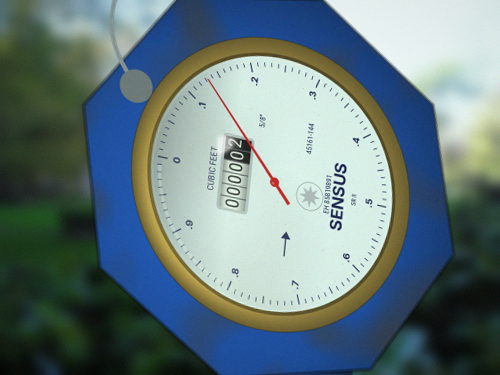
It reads value=2.13 unit=ft³
